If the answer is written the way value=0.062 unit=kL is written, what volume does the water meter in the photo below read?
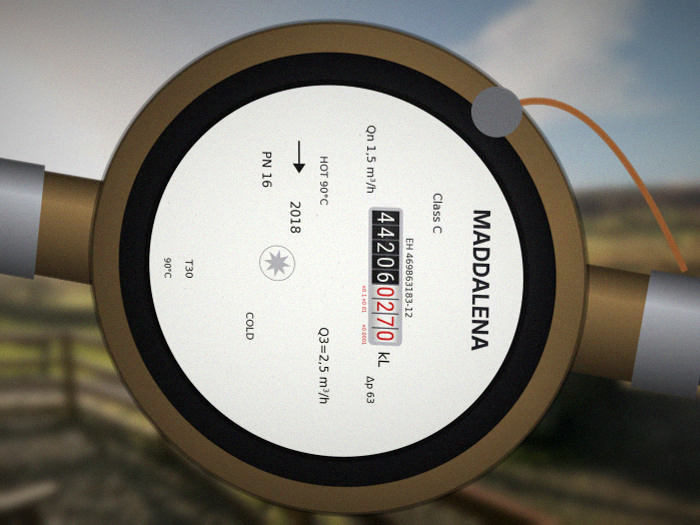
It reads value=44206.0270 unit=kL
